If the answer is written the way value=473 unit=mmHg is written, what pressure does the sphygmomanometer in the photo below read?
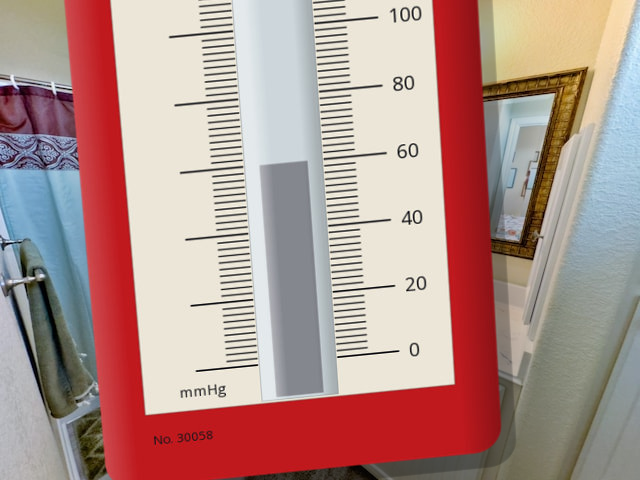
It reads value=60 unit=mmHg
